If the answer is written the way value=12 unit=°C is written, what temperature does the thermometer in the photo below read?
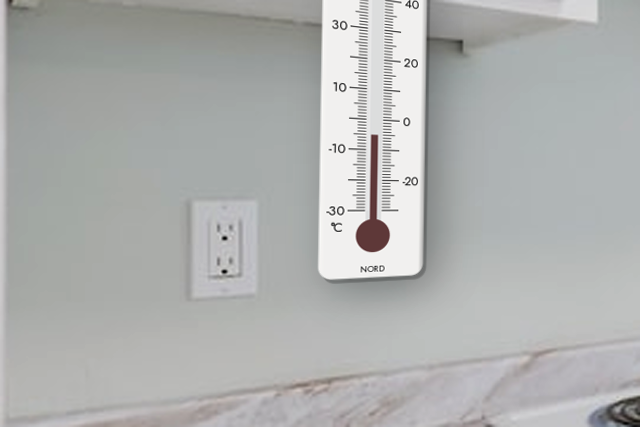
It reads value=-5 unit=°C
